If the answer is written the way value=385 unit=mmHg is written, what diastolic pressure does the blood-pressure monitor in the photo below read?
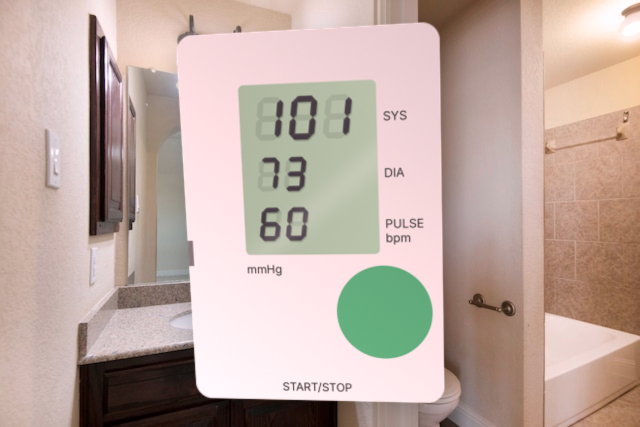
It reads value=73 unit=mmHg
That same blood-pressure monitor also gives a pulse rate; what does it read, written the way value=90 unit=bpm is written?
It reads value=60 unit=bpm
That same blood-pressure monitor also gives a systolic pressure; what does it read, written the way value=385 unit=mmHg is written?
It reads value=101 unit=mmHg
